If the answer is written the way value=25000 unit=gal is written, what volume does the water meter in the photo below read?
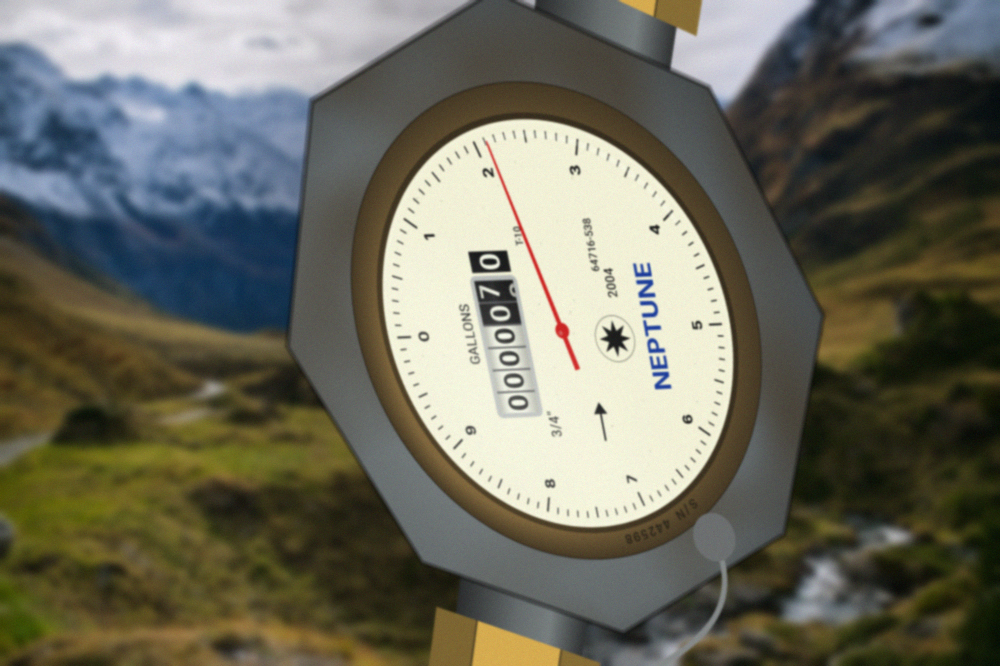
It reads value=72.1 unit=gal
